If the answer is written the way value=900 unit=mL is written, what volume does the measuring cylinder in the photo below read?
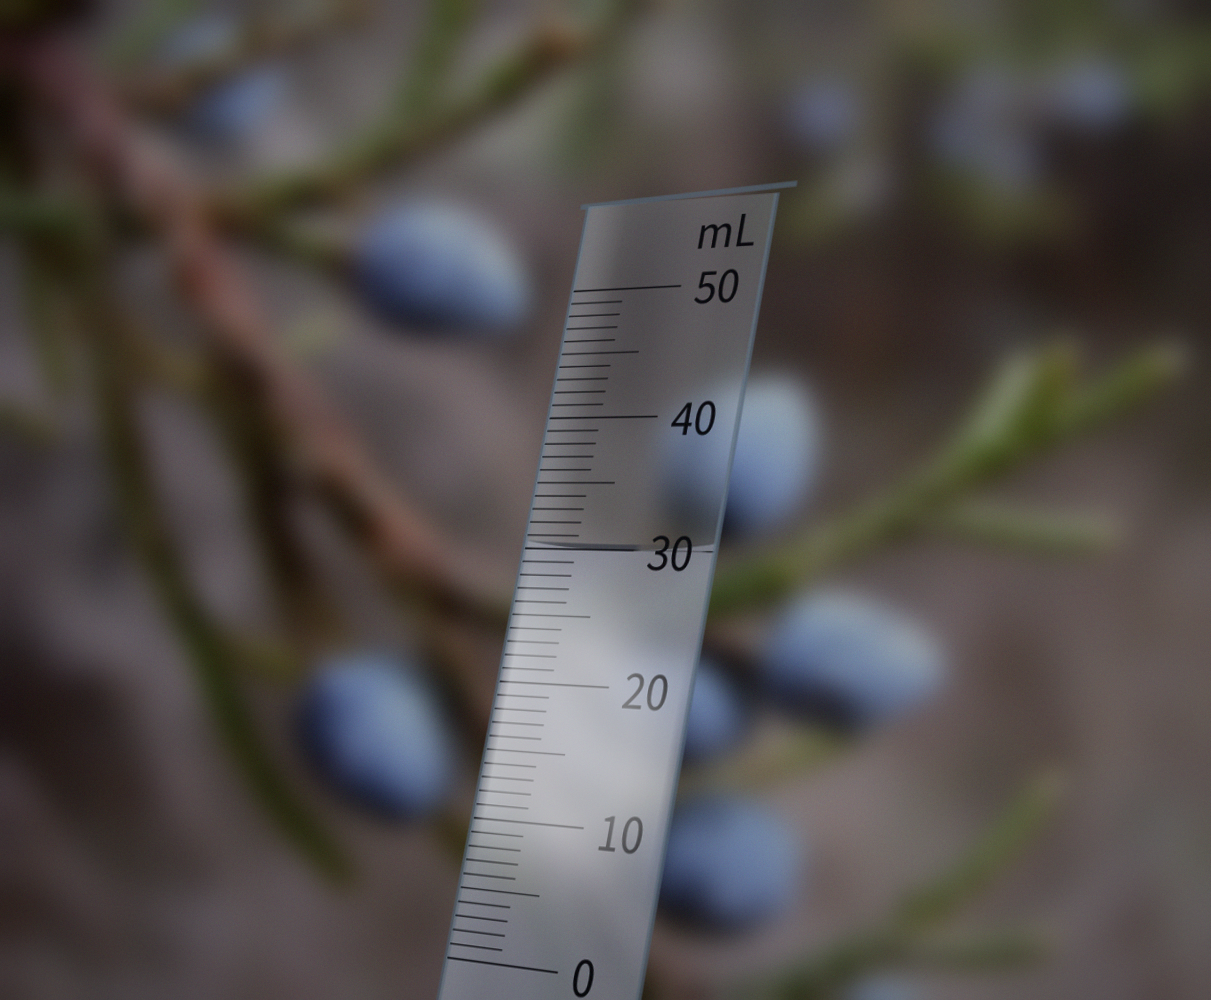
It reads value=30 unit=mL
